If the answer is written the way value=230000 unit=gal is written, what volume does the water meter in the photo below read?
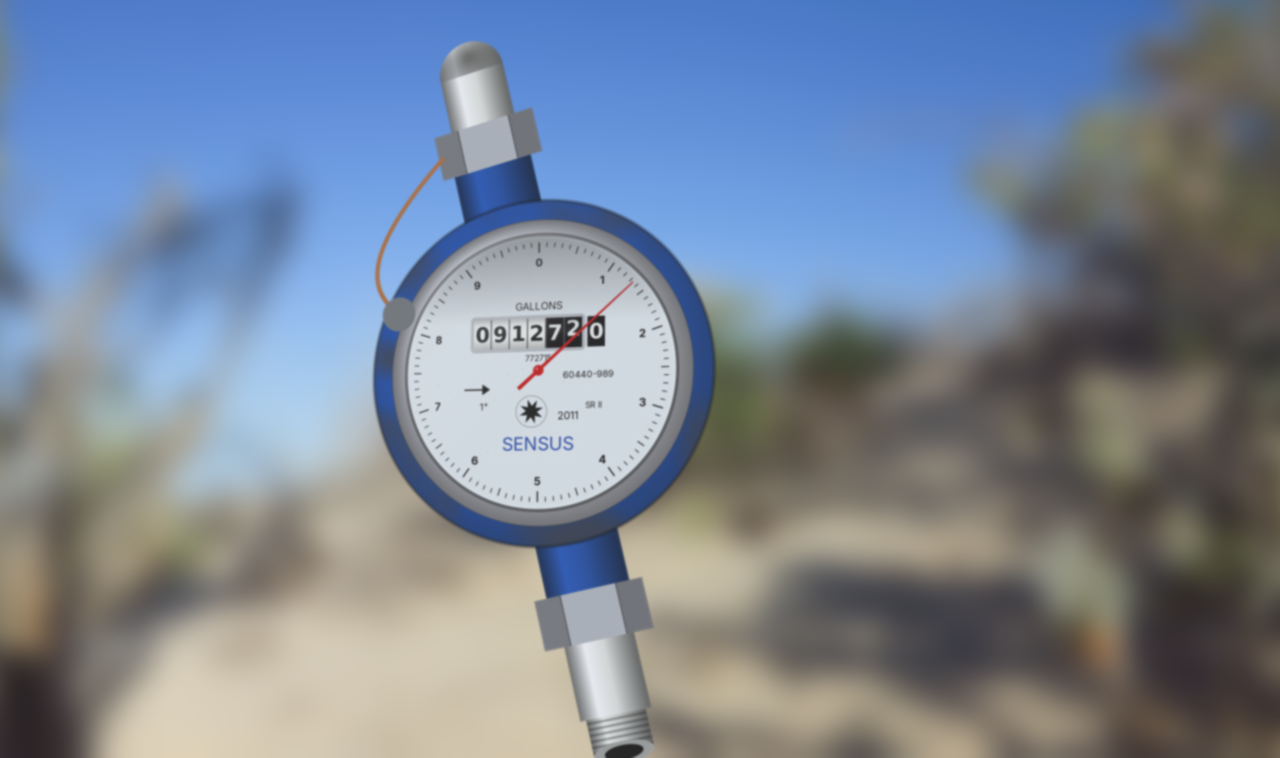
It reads value=912721.3 unit=gal
